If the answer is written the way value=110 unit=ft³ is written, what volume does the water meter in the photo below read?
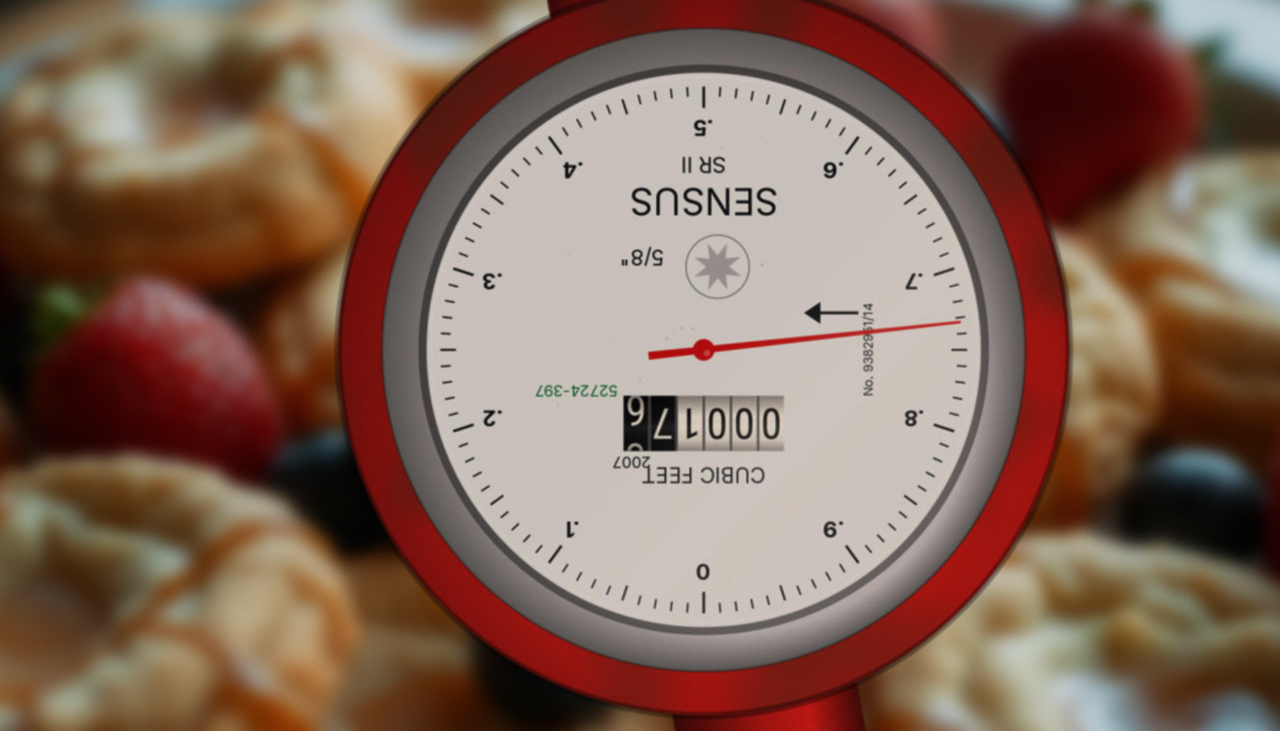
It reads value=175.73 unit=ft³
